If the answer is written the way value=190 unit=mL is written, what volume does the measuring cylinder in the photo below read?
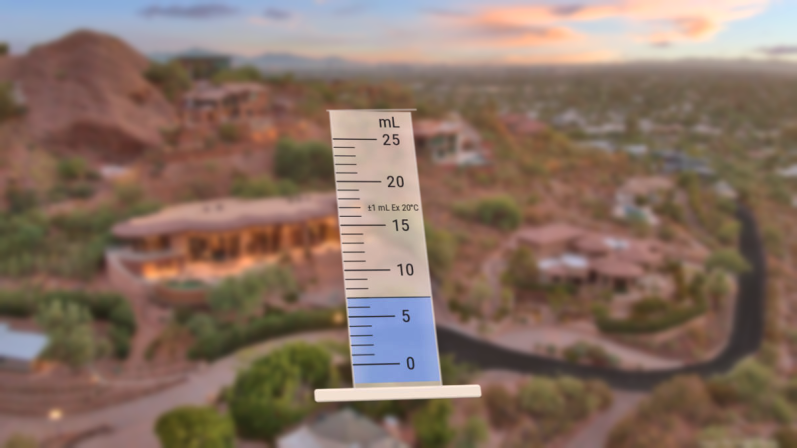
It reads value=7 unit=mL
